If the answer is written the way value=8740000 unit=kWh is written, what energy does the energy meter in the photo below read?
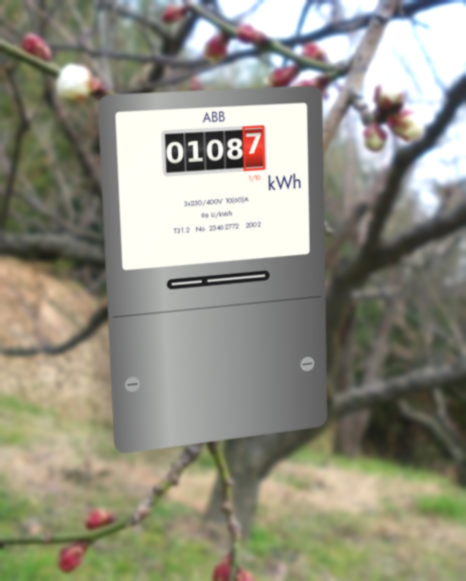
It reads value=108.7 unit=kWh
